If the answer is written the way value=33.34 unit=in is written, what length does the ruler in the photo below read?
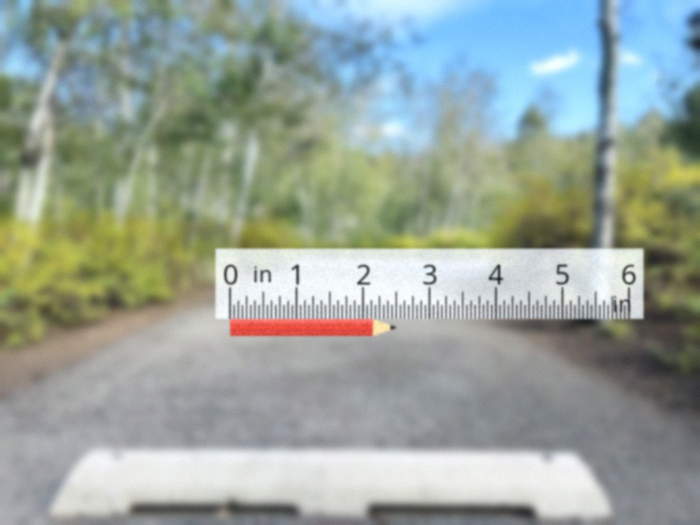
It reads value=2.5 unit=in
